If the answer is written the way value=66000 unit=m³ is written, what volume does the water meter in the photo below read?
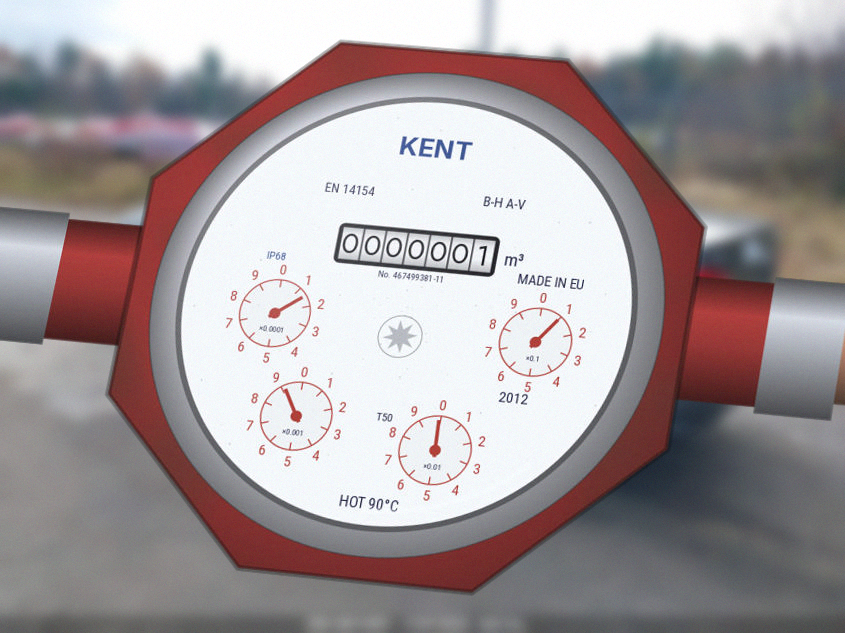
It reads value=1.0991 unit=m³
